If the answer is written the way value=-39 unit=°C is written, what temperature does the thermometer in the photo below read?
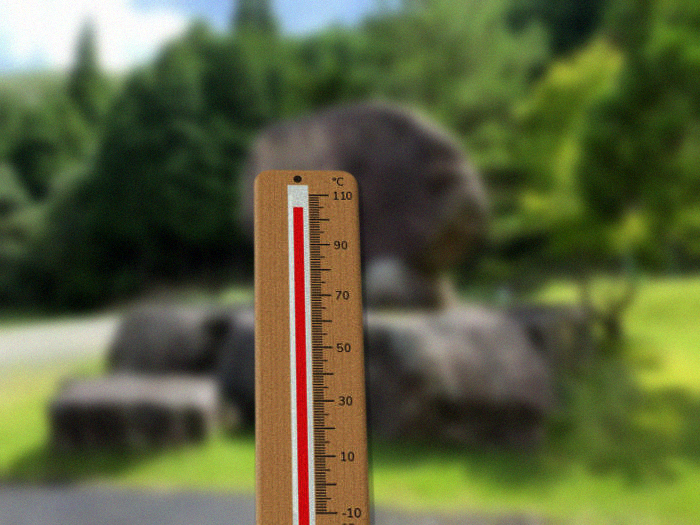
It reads value=105 unit=°C
